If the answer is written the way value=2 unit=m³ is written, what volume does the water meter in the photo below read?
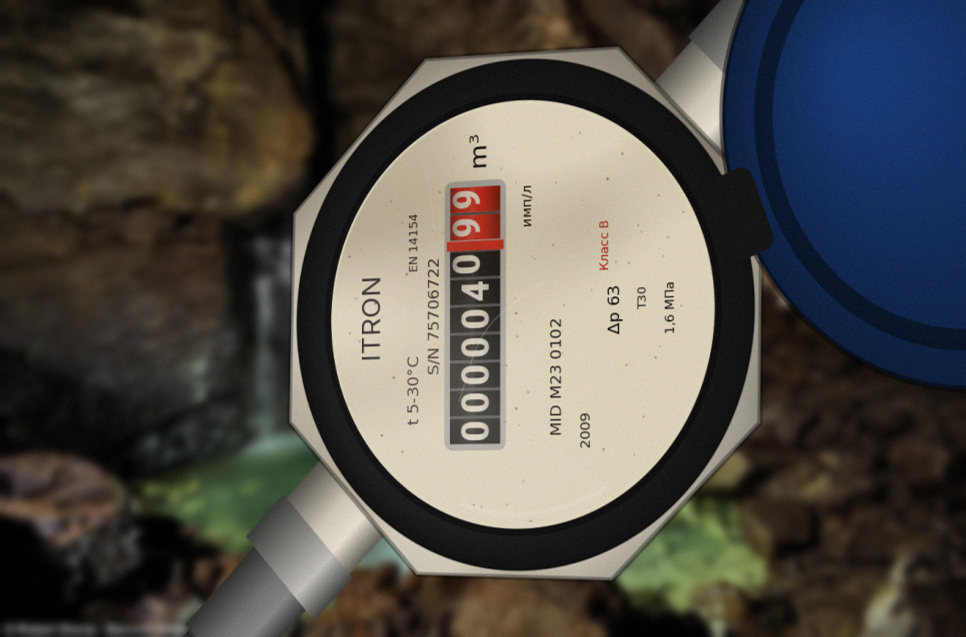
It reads value=40.99 unit=m³
